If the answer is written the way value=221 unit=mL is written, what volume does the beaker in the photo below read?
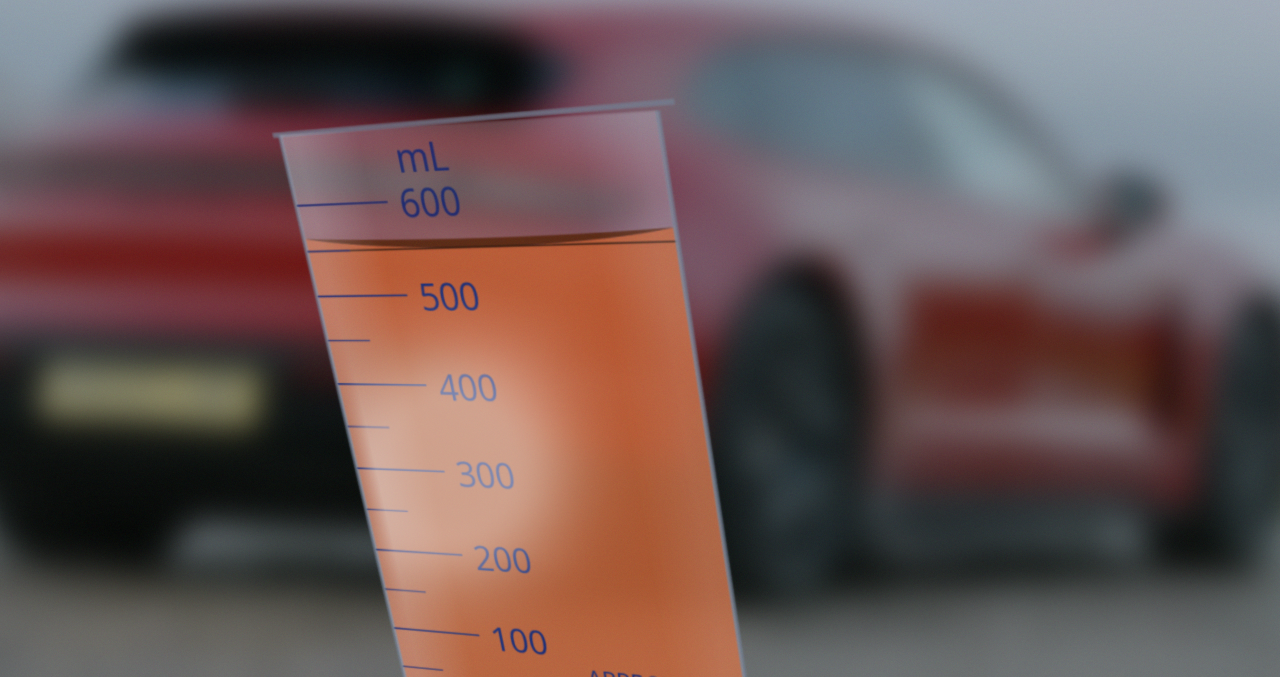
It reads value=550 unit=mL
